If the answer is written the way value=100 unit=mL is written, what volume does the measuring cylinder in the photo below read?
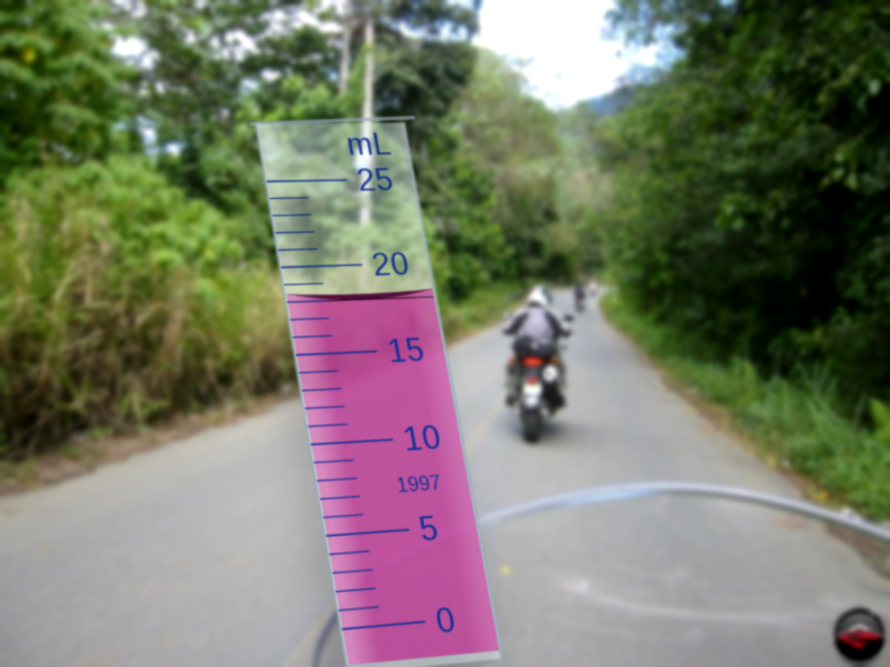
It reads value=18 unit=mL
